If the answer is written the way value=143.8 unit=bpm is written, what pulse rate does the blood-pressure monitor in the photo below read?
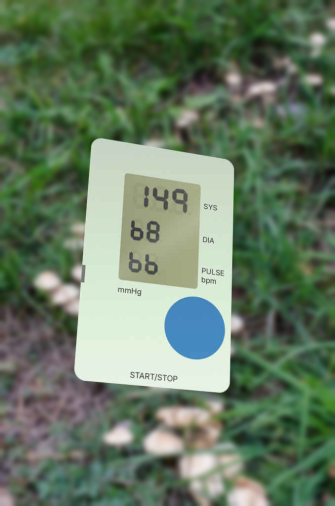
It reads value=66 unit=bpm
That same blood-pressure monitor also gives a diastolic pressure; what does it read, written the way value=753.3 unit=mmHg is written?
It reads value=68 unit=mmHg
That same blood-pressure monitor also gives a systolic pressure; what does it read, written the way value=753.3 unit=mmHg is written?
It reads value=149 unit=mmHg
